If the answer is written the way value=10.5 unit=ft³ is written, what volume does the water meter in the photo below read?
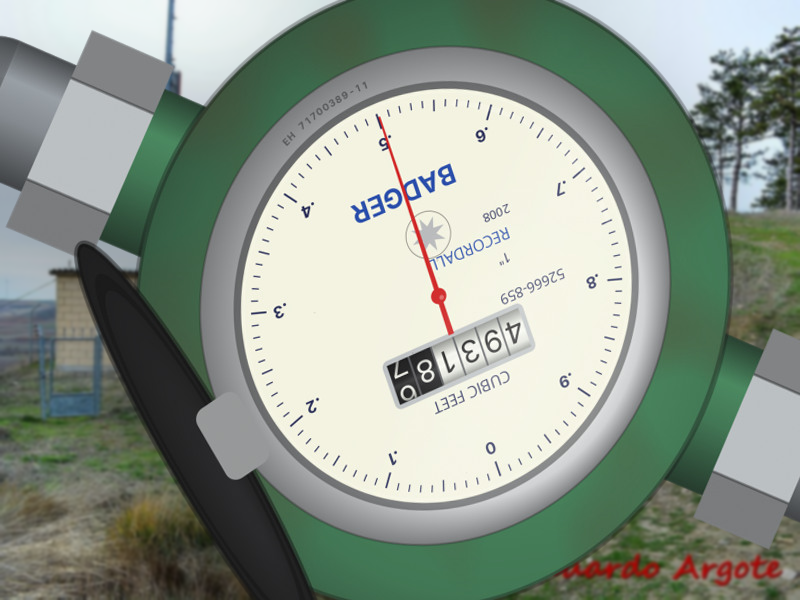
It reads value=493186.50 unit=ft³
